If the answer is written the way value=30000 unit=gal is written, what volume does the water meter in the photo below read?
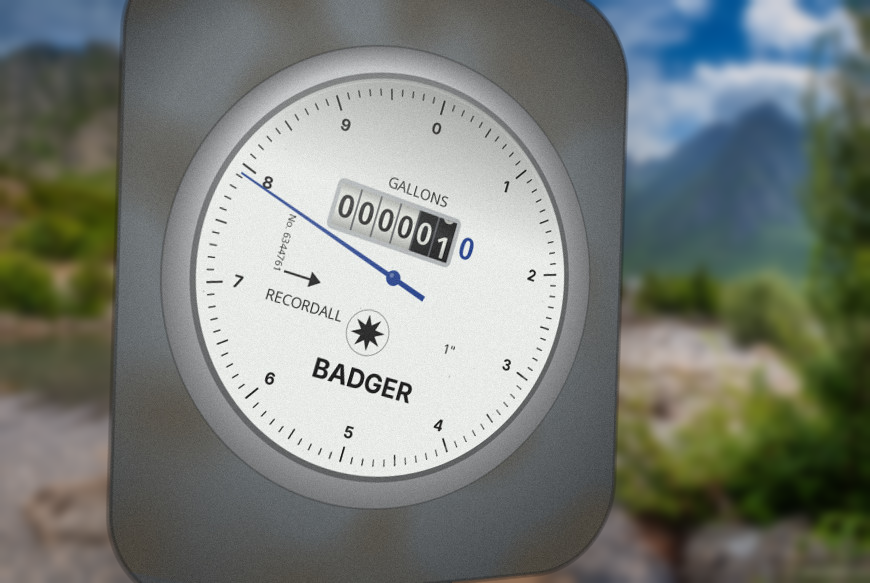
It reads value=7.9 unit=gal
